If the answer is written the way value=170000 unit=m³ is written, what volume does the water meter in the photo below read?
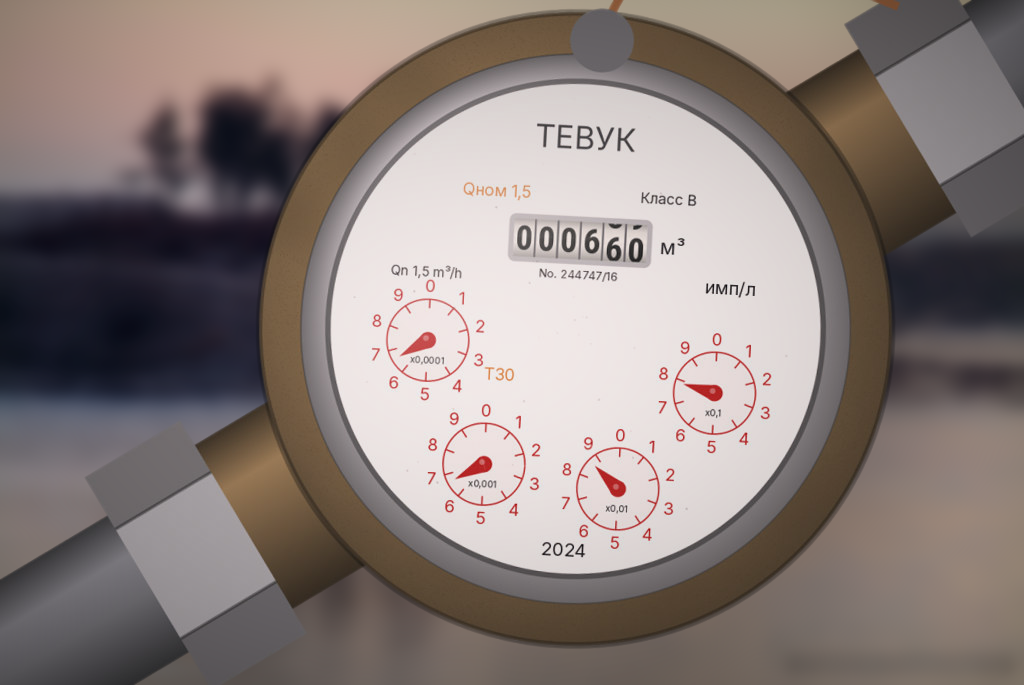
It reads value=659.7866 unit=m³
